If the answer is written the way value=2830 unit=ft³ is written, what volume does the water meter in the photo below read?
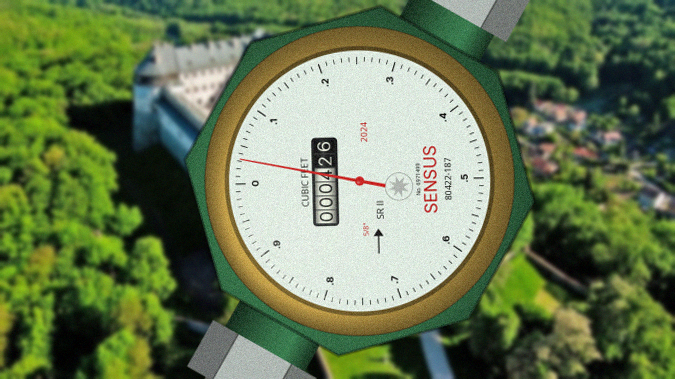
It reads value=426.03 unit=ft³
